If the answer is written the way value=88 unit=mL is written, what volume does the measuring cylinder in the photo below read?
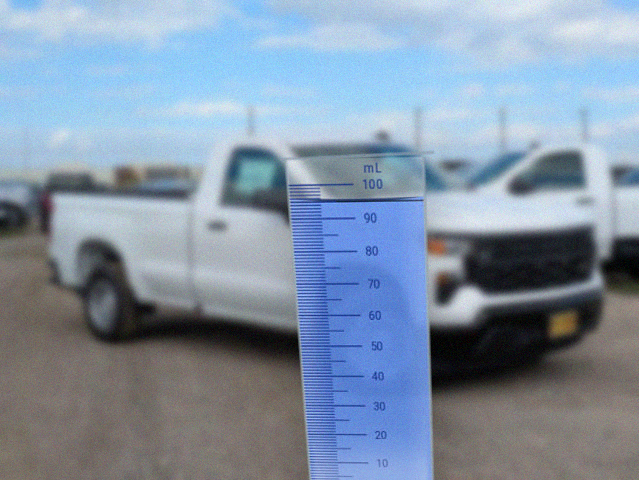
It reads value=95 unit=mL
